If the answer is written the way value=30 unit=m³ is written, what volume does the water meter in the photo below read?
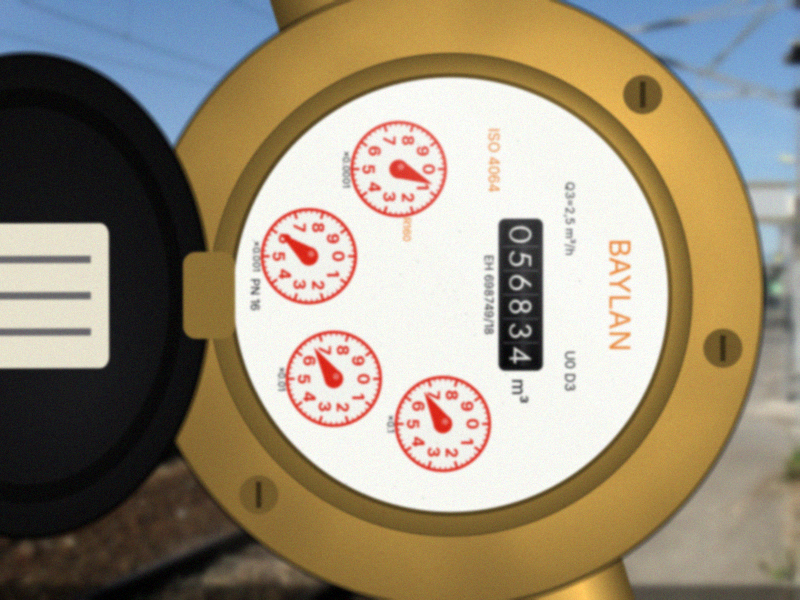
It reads value=56834.6660 unit=m³
